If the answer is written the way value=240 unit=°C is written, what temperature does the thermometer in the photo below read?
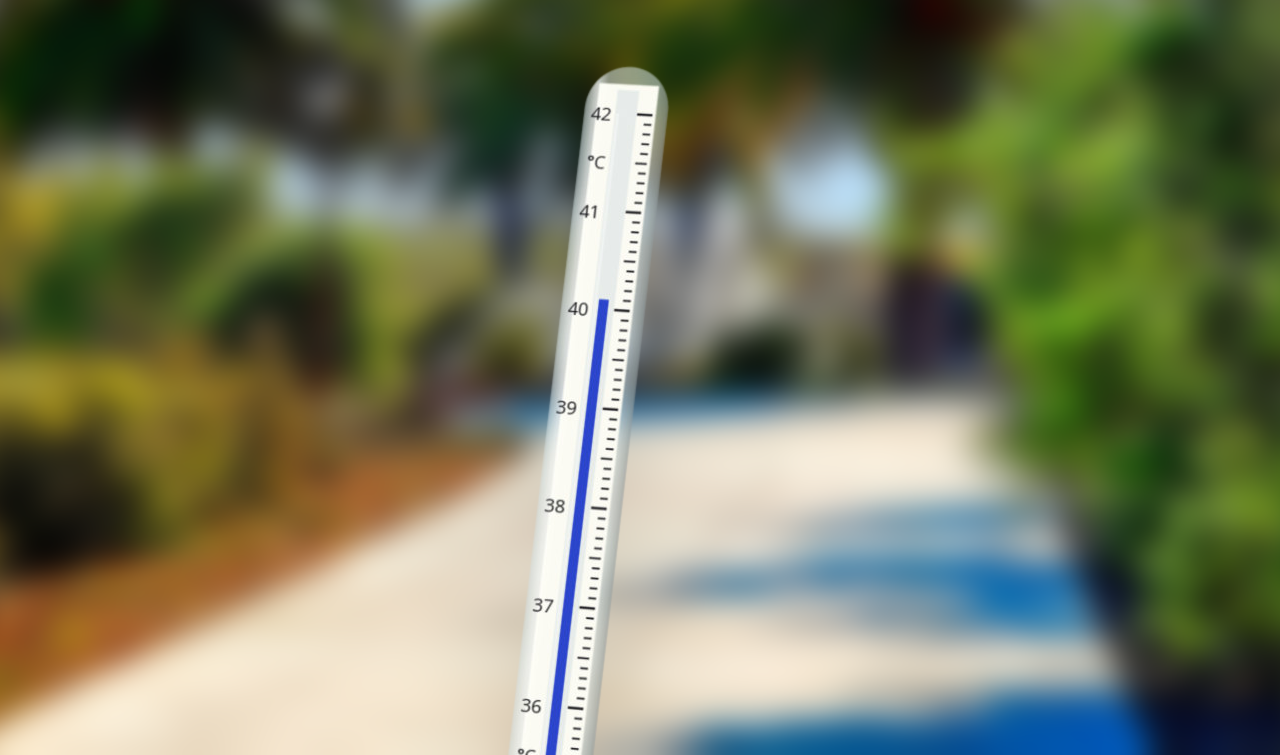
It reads value=40.1 unit=°C
